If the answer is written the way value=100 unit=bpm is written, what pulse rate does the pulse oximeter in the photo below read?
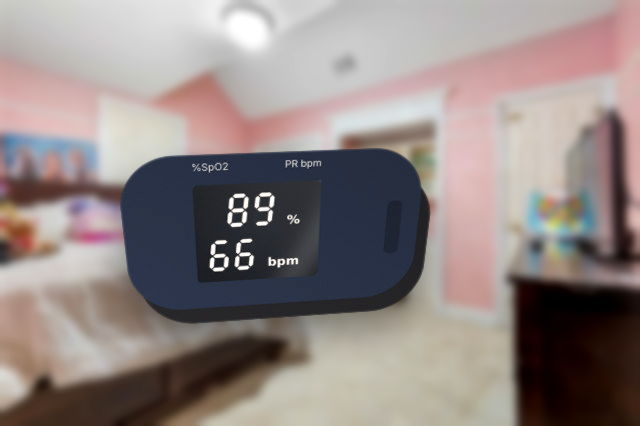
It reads value=66 unit=bpm
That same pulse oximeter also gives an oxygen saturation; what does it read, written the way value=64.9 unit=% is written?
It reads value=89 unit=%
